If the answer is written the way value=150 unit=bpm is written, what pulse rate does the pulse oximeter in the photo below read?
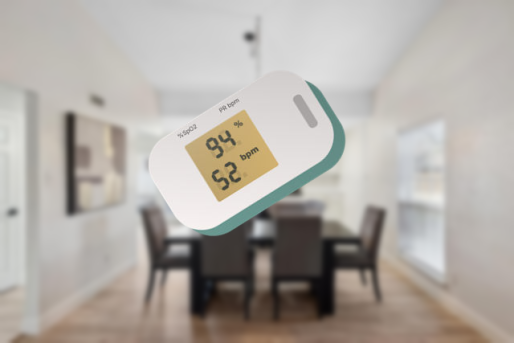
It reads value=52 unit=bpm
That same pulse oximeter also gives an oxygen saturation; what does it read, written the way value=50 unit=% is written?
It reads value=94 unit=%
